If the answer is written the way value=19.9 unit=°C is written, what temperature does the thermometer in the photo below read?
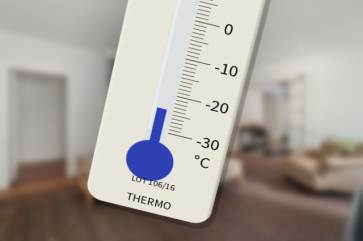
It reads value=-24 unit=°C
